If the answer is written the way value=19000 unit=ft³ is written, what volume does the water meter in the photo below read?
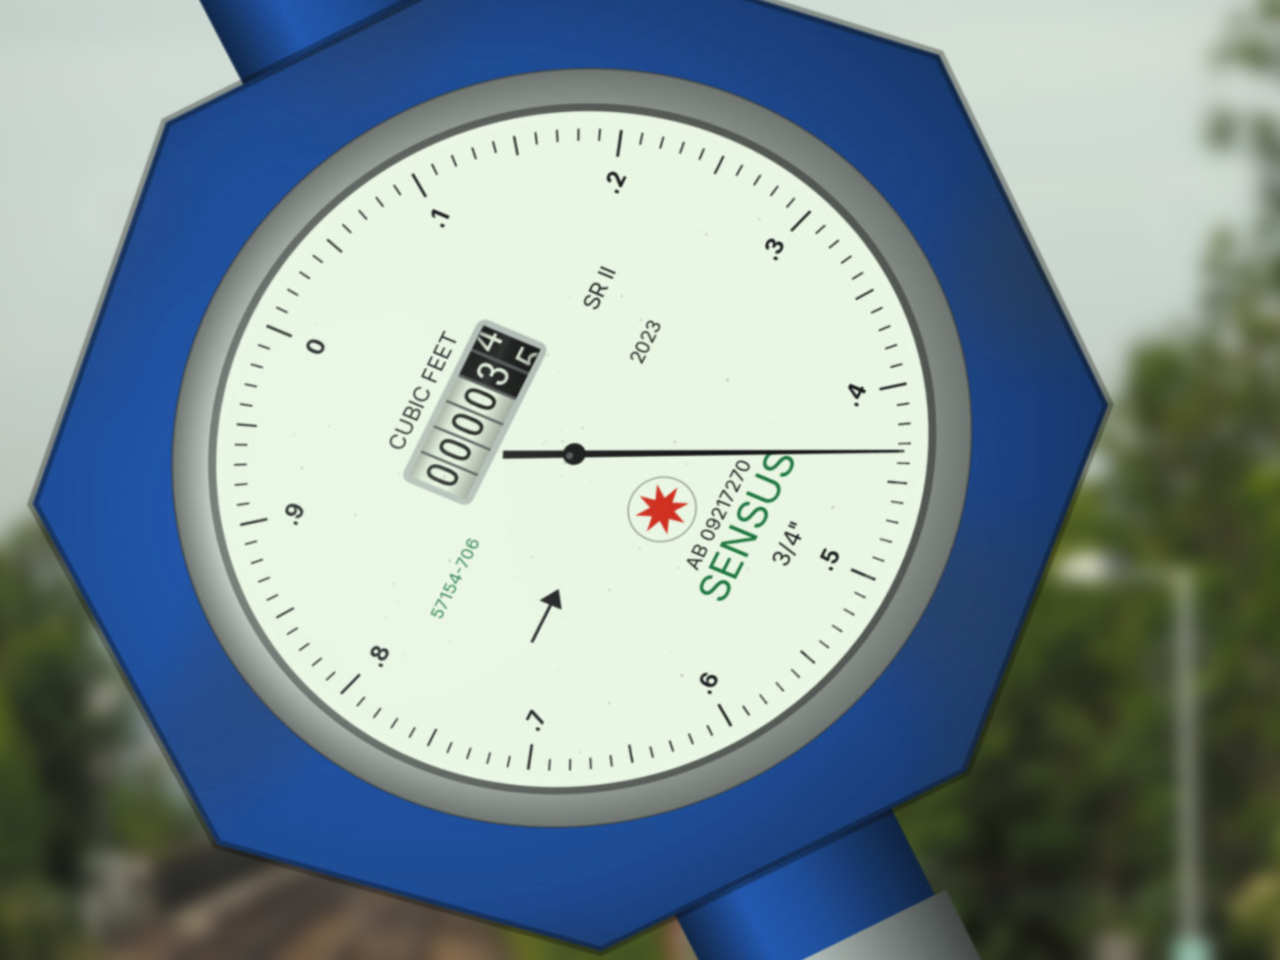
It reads value=34.43 unit=ft³
